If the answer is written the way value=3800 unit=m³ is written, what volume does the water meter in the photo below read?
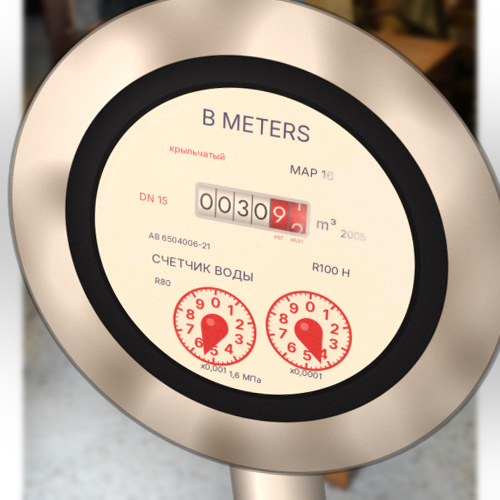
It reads value=30.9154 unit=m³
